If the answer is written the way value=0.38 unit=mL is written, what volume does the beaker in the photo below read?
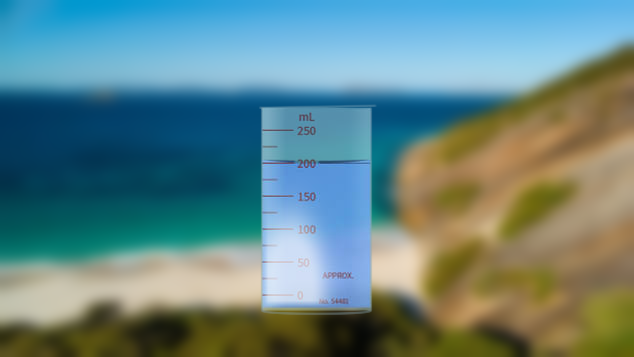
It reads value=200 unit=mL
